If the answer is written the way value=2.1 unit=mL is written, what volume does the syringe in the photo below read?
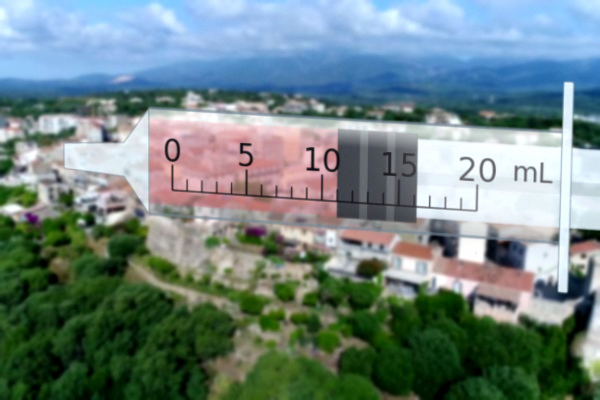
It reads value=11 unit=mL
